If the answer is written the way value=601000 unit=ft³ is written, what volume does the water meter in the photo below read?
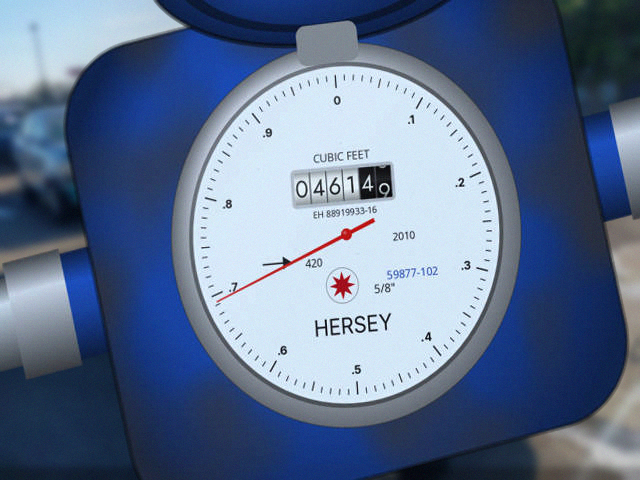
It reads value=46148.69 unit=ft³
